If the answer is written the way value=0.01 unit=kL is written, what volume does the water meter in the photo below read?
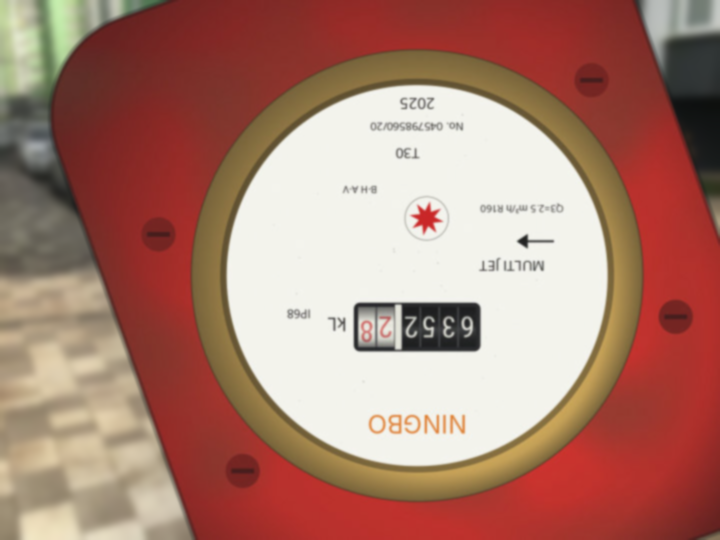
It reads value=6352.28 unit=kL
